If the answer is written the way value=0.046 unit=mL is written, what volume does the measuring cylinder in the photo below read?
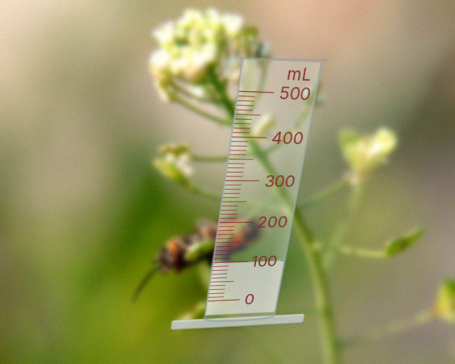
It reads value=100 unit=mL
